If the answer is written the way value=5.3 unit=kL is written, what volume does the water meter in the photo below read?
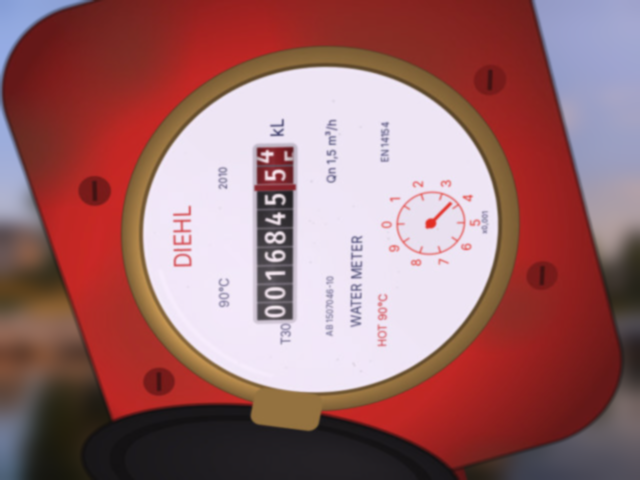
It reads value=16845.543 unit=kL
